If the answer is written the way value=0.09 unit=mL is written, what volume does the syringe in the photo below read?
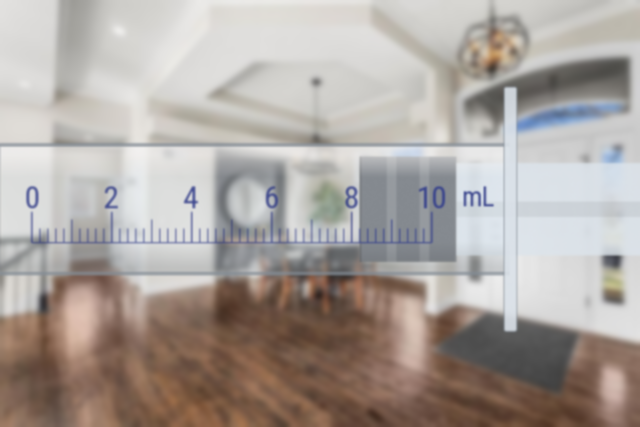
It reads value=8.2 unit=mL
